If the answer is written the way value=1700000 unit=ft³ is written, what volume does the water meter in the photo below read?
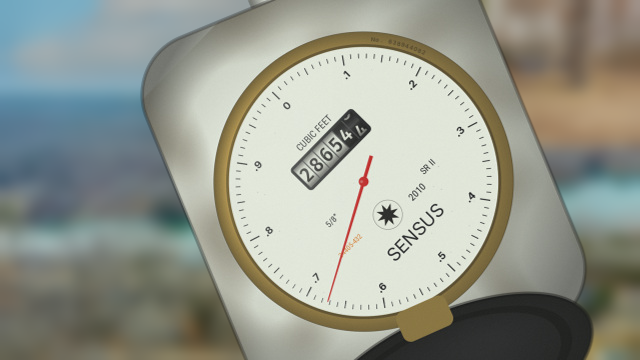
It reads value=286543.67 unit=ft³
